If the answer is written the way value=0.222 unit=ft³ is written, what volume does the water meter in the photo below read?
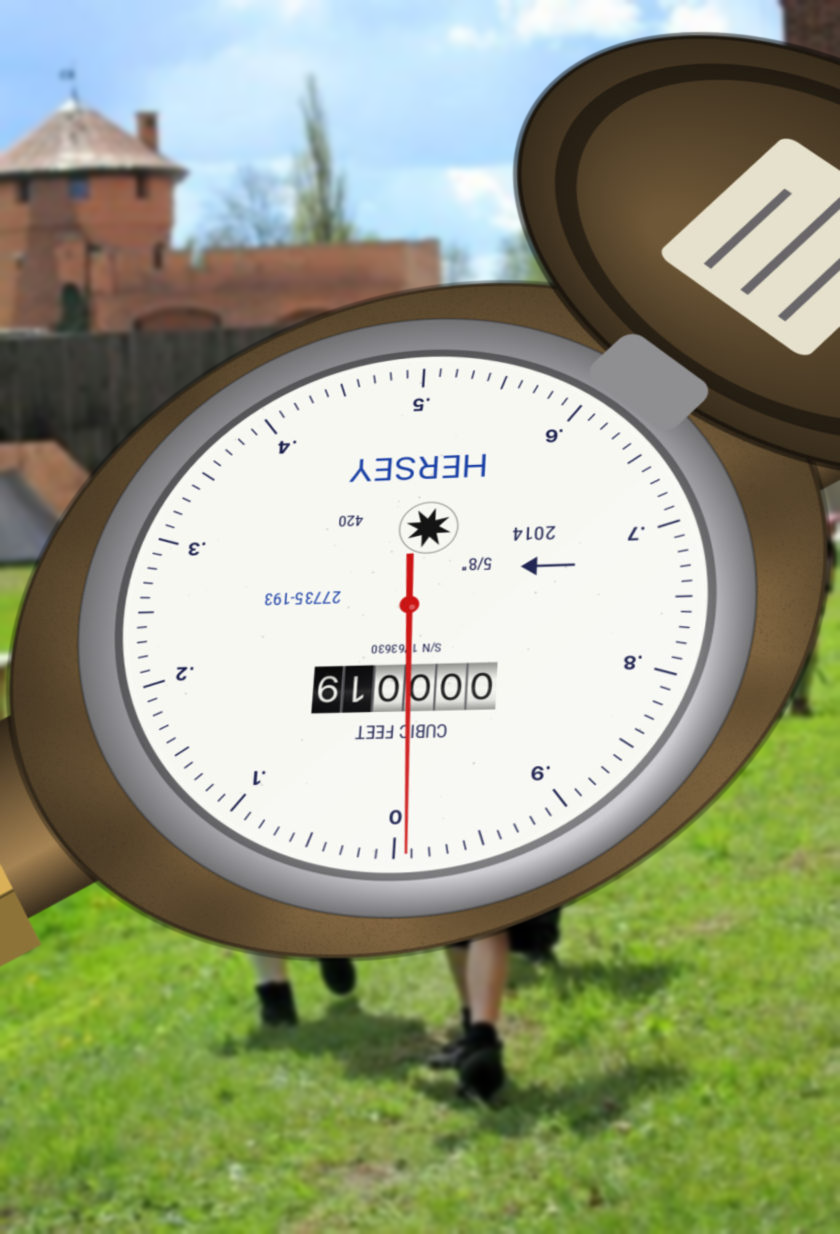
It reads value=18.99 unit=ft³
